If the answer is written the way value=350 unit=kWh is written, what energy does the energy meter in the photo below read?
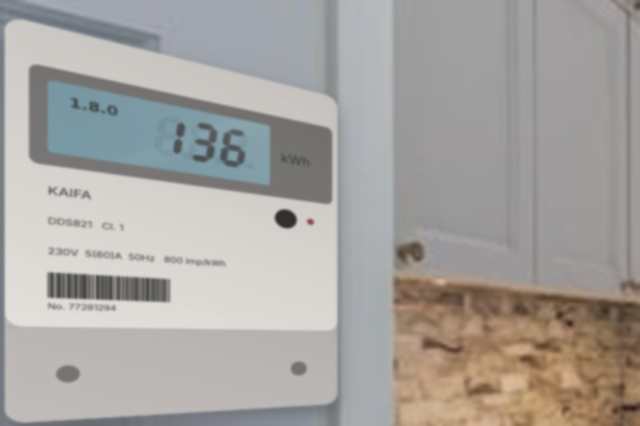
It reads value=136 unit=kWh
